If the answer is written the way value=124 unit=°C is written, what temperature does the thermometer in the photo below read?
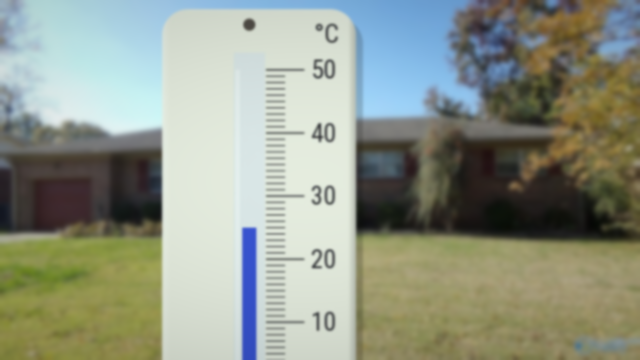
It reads value=25 unit=°C
